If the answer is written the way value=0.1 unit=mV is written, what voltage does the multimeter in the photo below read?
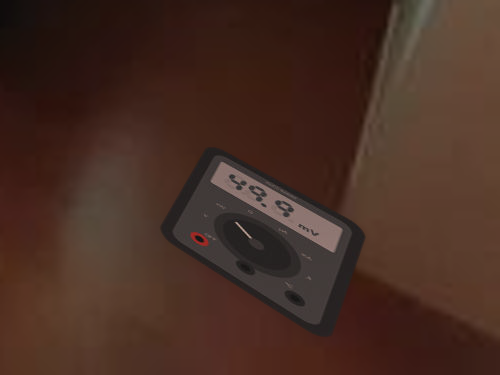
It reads value=49.9 unit=mV
